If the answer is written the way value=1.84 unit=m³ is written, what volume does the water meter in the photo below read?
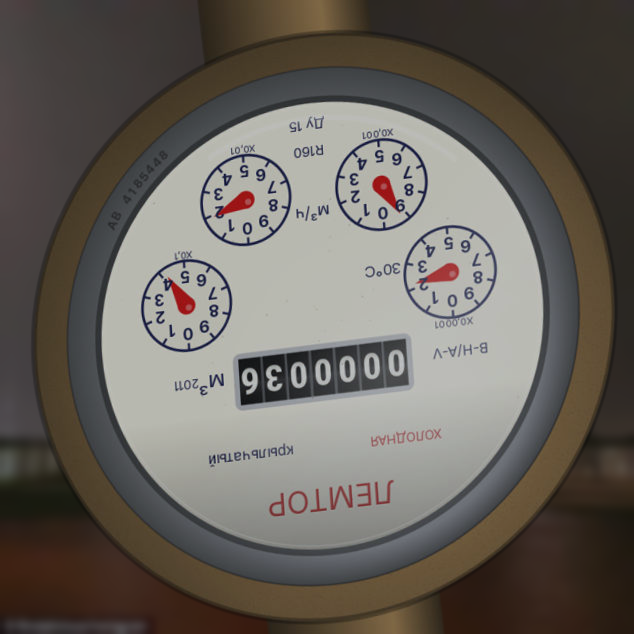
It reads value=36.4192 unit=m³
